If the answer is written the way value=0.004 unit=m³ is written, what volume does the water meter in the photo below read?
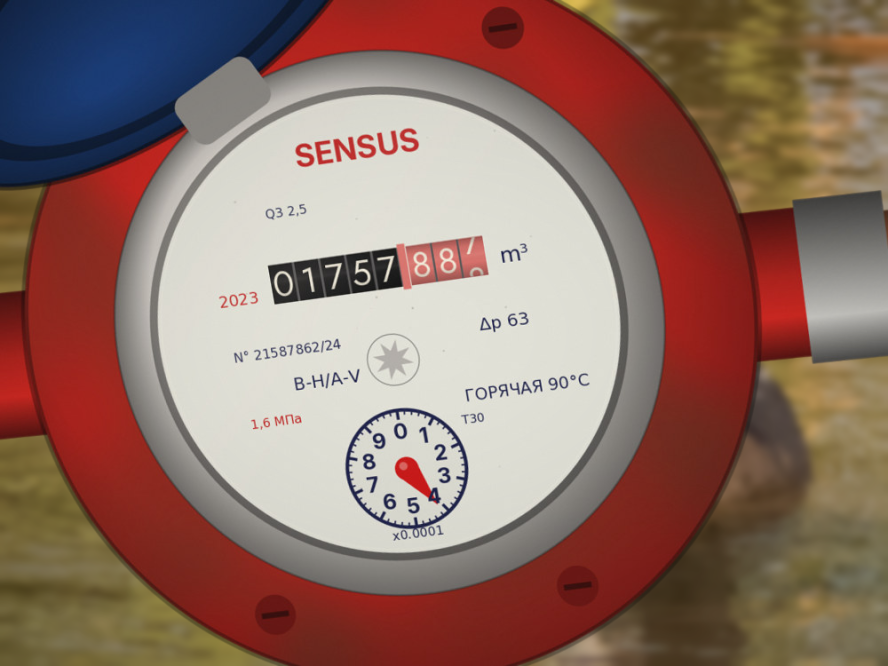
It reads value=1757.8874 unit=m³
